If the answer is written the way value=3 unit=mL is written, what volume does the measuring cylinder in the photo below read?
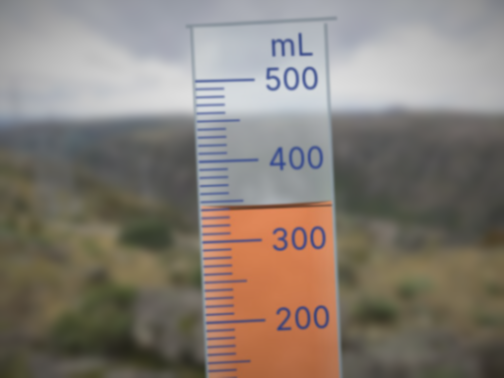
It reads value=340 unit=mL
